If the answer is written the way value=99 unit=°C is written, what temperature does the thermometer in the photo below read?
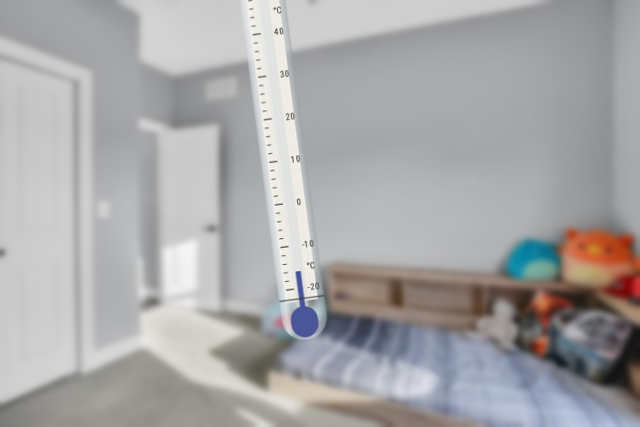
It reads value=-16 unit=°C
